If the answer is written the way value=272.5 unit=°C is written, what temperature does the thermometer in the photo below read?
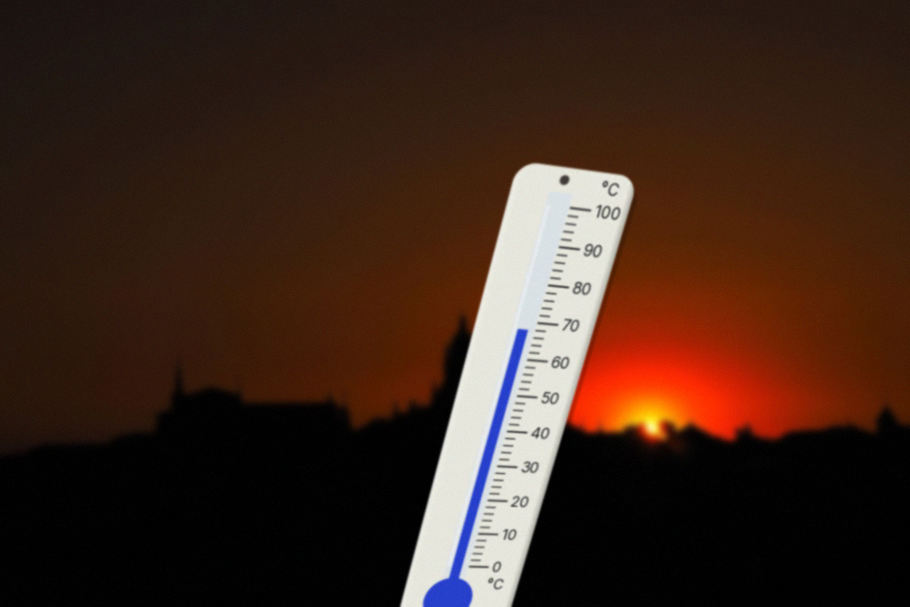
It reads value=68 unit=°C
